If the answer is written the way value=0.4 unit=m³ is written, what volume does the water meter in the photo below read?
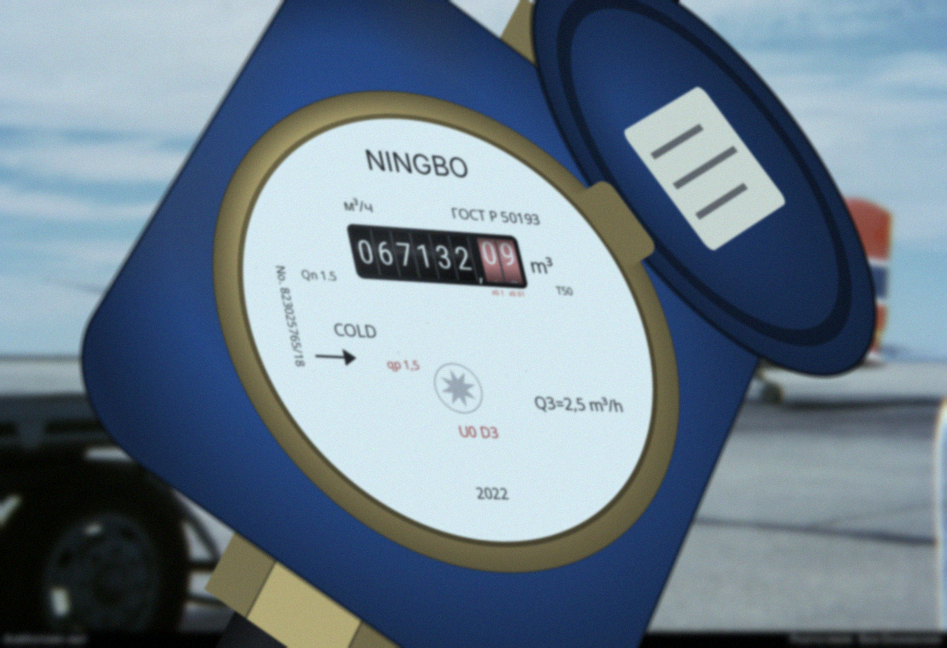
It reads value=67132.09 unit=m³
